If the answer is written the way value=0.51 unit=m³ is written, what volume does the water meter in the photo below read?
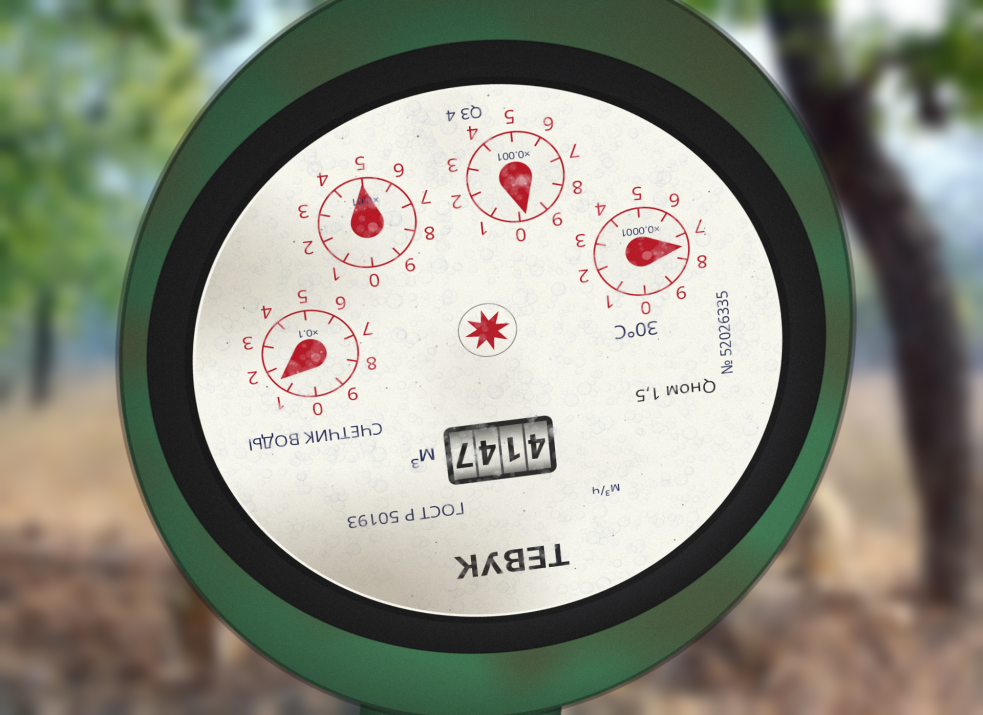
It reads value=4147.1497 unit=m³
